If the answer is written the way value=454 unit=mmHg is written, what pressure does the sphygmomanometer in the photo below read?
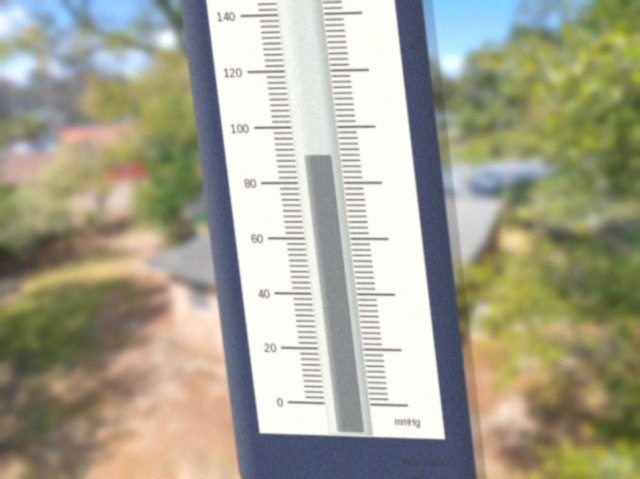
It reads value=90 unit=mmHg
